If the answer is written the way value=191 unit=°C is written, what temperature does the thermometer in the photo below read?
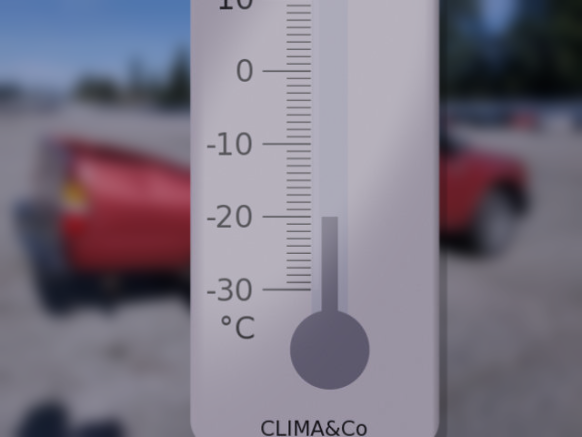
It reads value=-20 unit=°C
